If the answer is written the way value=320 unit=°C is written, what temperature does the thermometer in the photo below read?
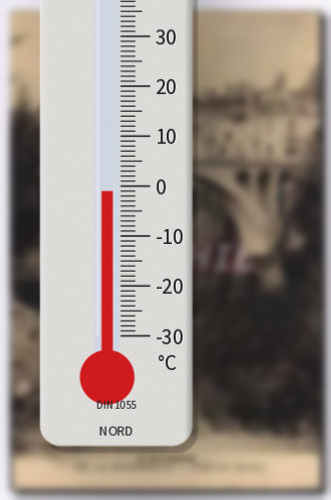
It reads value=-1 unit=°C
